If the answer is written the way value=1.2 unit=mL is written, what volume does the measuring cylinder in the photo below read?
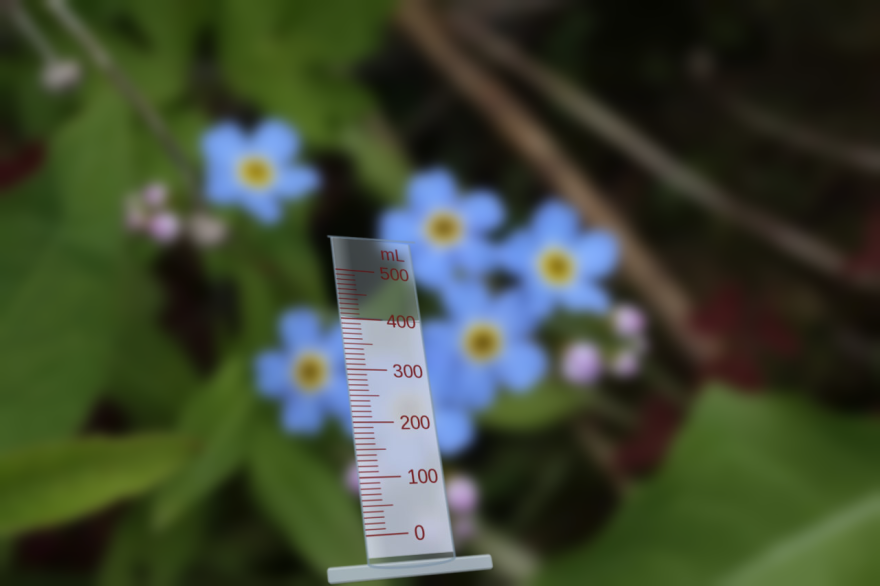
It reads value=400 unit=mL
